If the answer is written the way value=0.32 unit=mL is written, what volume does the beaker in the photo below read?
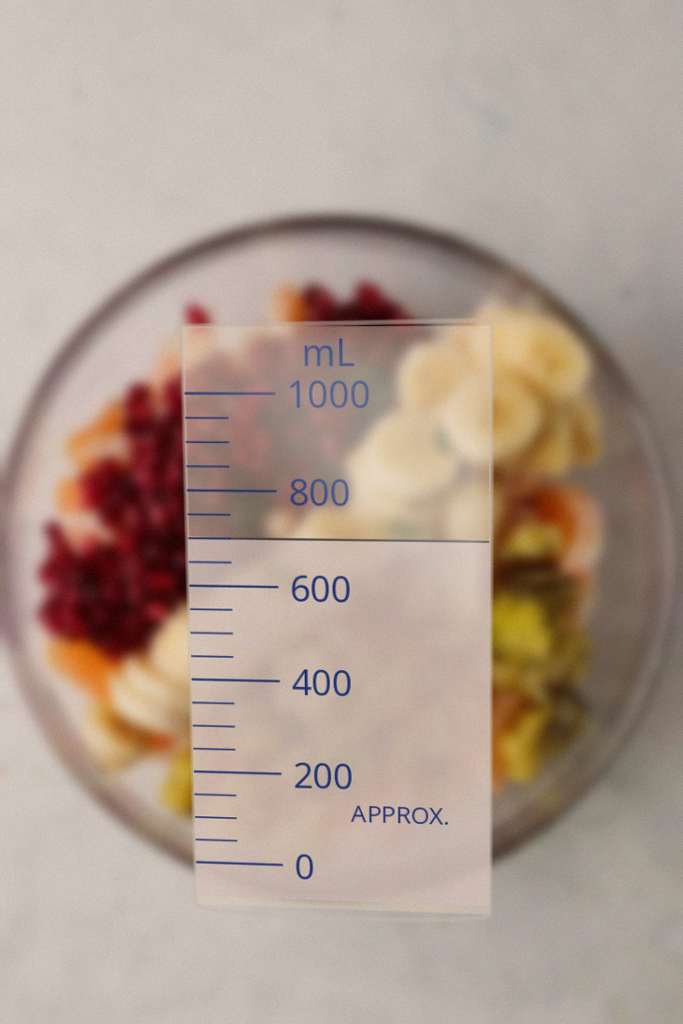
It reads value=700 unit=mL
